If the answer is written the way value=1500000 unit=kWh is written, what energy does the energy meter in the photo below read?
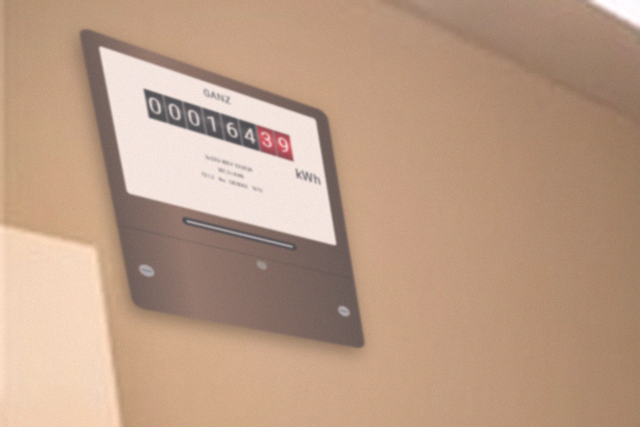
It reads value=164.39 unit=kWh
